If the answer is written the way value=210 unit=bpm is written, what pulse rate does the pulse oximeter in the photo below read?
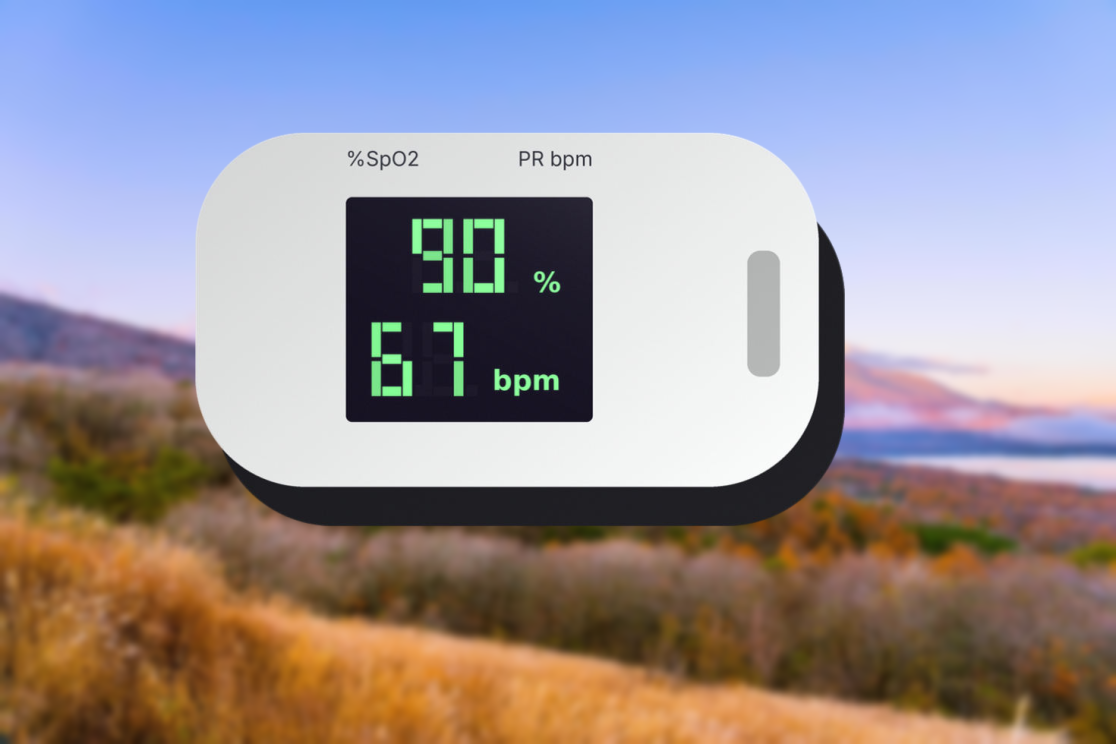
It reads value=67 unit=bpm
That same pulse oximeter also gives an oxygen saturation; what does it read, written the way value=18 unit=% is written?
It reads value=90 unit=%
